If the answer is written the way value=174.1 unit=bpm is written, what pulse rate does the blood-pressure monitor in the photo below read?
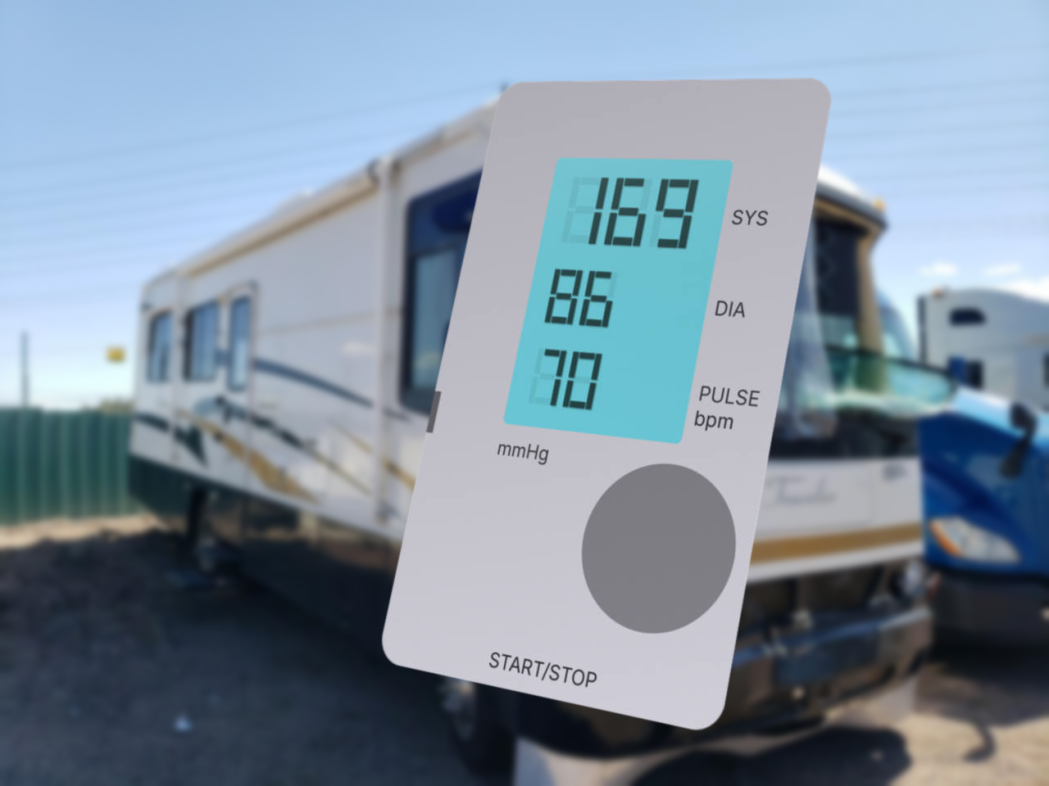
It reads value=70 unit=bpm
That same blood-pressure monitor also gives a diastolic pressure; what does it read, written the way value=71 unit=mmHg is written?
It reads value=86 unit=mmHg
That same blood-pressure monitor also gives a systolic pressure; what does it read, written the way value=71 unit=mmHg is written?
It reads value=169 unit=mmHg
